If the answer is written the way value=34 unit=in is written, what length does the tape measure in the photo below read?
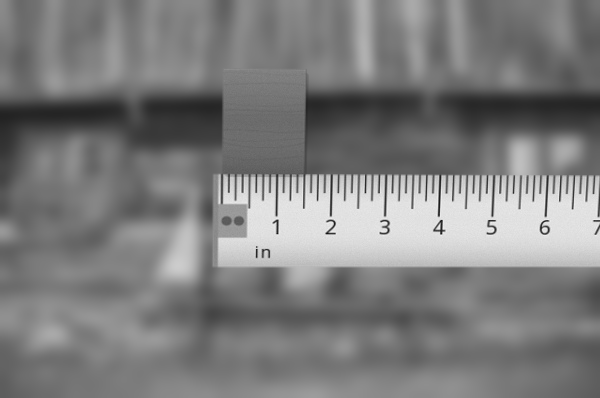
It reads value=1.5 unit=in
